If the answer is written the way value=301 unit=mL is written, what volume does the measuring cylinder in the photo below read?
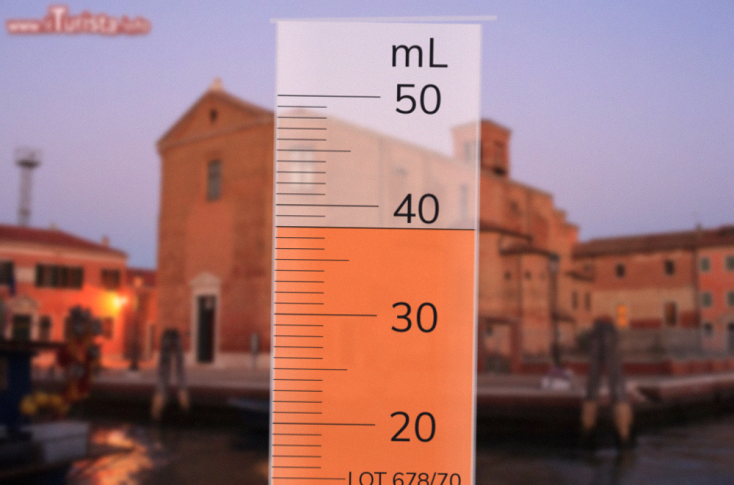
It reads value=38 unit=mL
